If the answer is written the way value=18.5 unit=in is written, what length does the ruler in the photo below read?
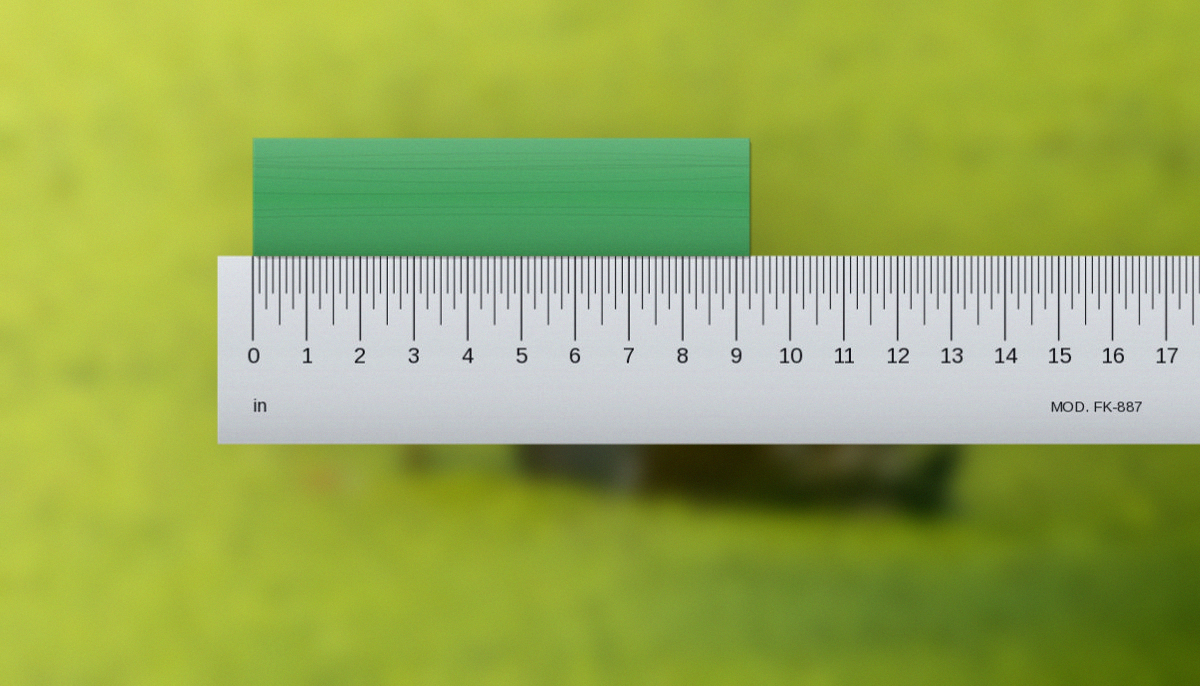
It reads value=9.25 unit=in
